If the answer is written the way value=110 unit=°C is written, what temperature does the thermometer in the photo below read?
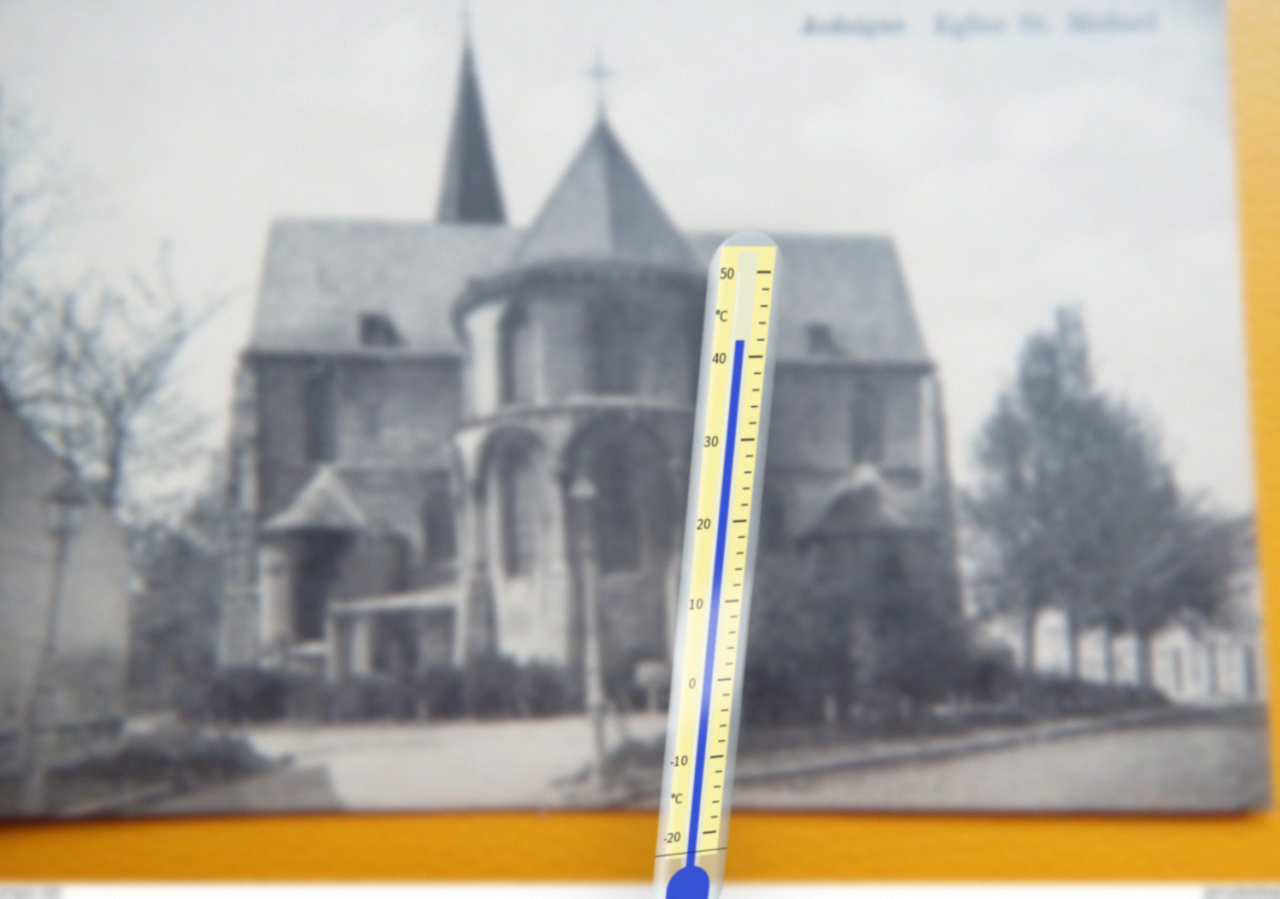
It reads value=42 unit=°C
